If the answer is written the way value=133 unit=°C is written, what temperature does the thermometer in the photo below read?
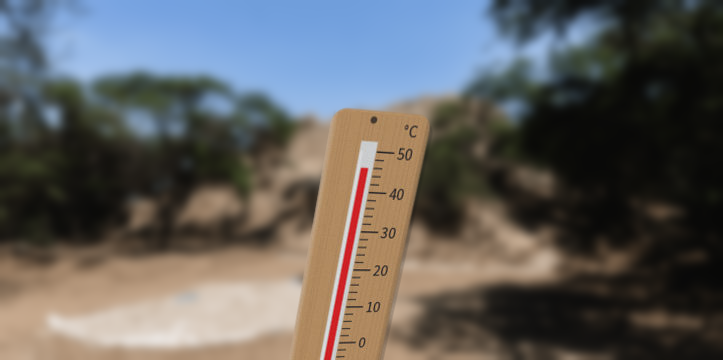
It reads value=46 unit=°C
